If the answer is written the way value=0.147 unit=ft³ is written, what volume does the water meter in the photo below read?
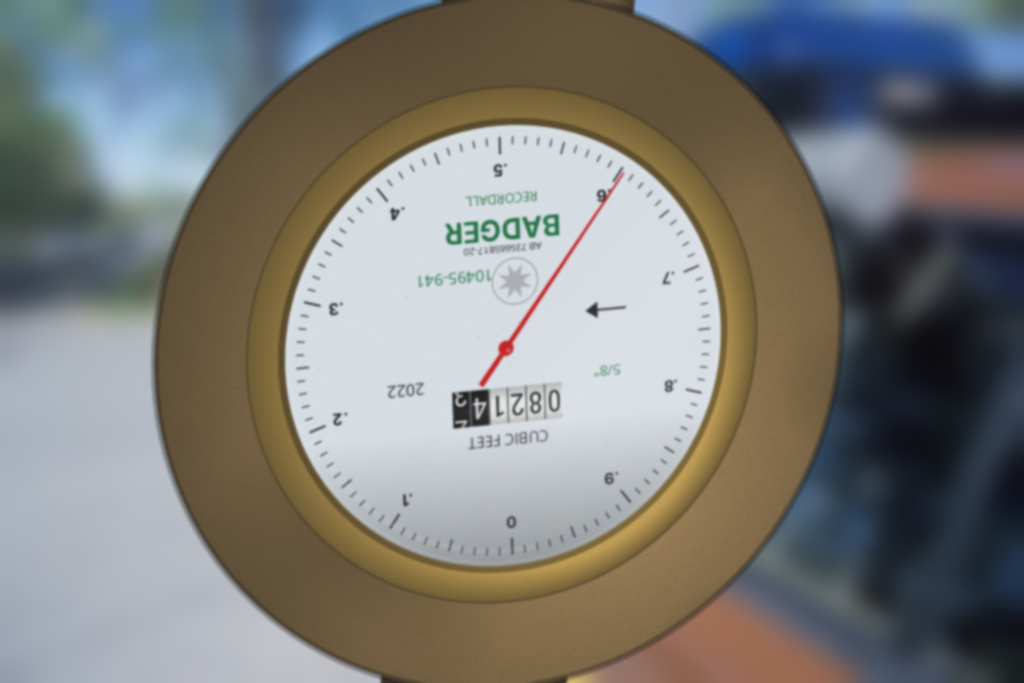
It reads value=82142.60 unit=ft³
